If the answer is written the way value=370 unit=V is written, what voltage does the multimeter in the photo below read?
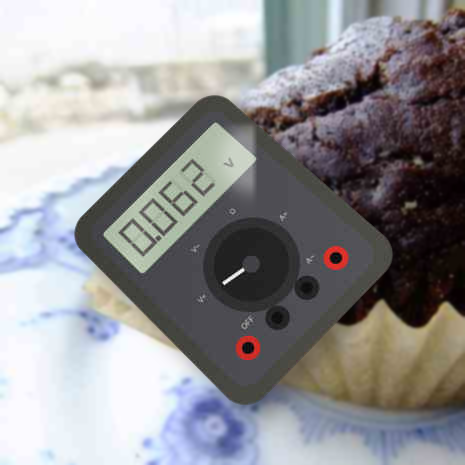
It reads value=0.062 unit=V
